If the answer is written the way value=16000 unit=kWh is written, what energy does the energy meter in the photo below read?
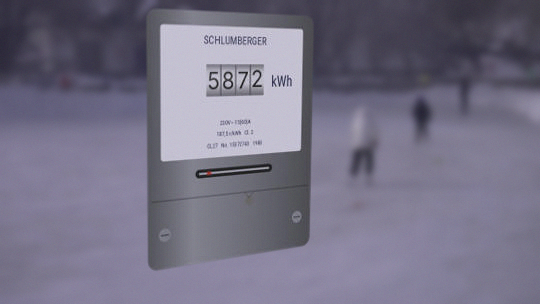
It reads value=5872 unit=kWh
